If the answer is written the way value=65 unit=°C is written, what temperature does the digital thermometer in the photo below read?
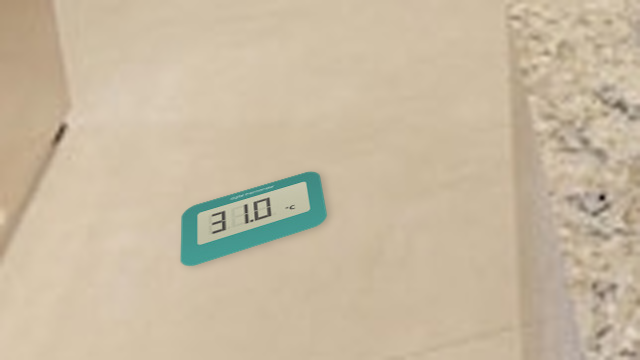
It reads value=31.0 unit=°C
